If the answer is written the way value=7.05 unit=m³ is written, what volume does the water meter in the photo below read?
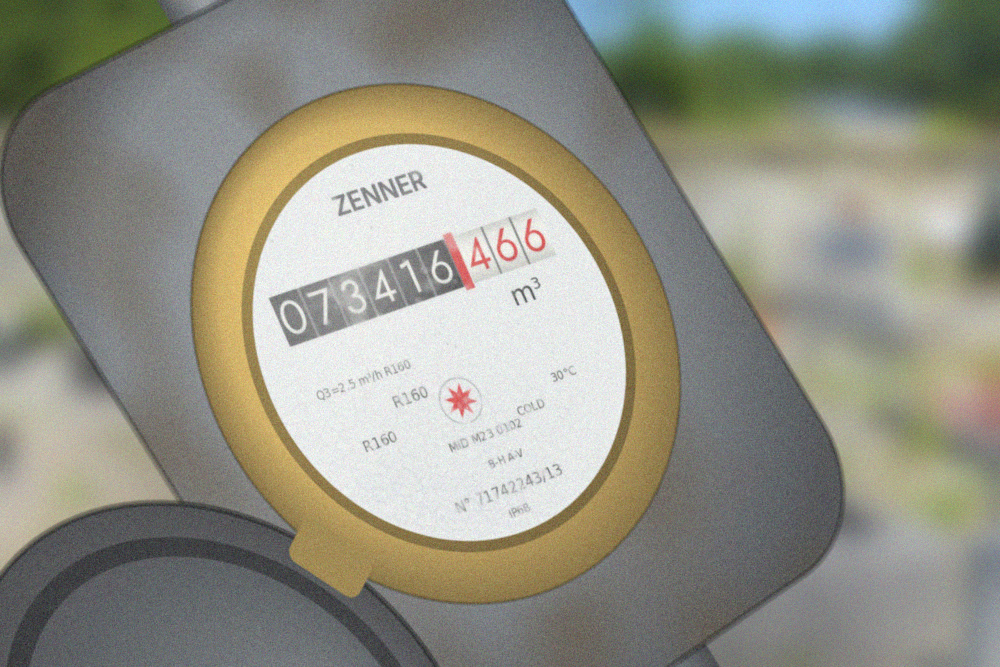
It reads value=73416.466 unit=m³
